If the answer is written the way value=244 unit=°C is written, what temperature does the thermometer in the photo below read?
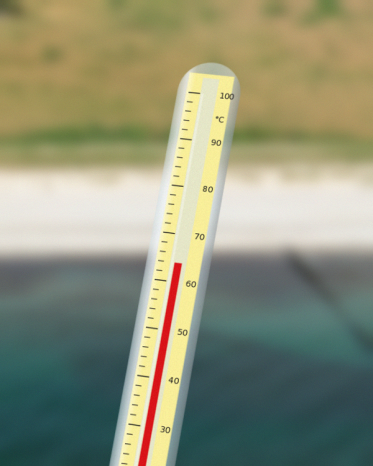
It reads value=64 unit=°C
